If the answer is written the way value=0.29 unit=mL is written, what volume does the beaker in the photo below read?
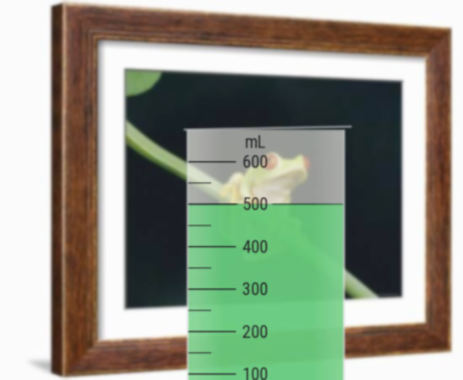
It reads value=500 unit=mL
